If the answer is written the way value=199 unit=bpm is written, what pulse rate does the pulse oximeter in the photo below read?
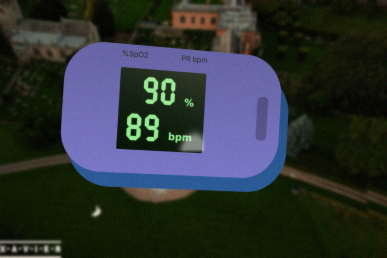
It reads value=89 unit=bpm
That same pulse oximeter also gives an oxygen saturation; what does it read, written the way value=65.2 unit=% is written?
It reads value=90 unit=%
